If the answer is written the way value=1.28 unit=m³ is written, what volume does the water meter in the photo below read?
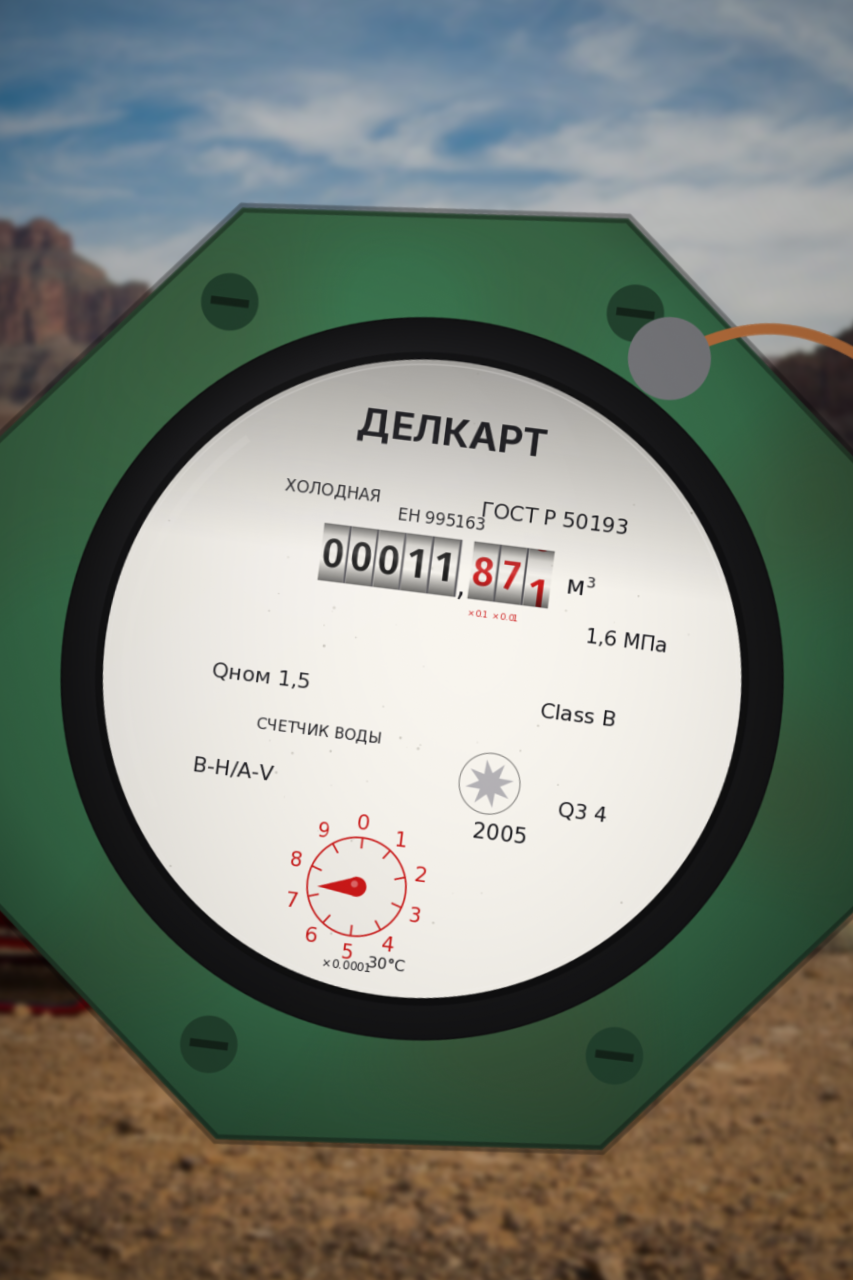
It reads value=11.8707 unit=m³
